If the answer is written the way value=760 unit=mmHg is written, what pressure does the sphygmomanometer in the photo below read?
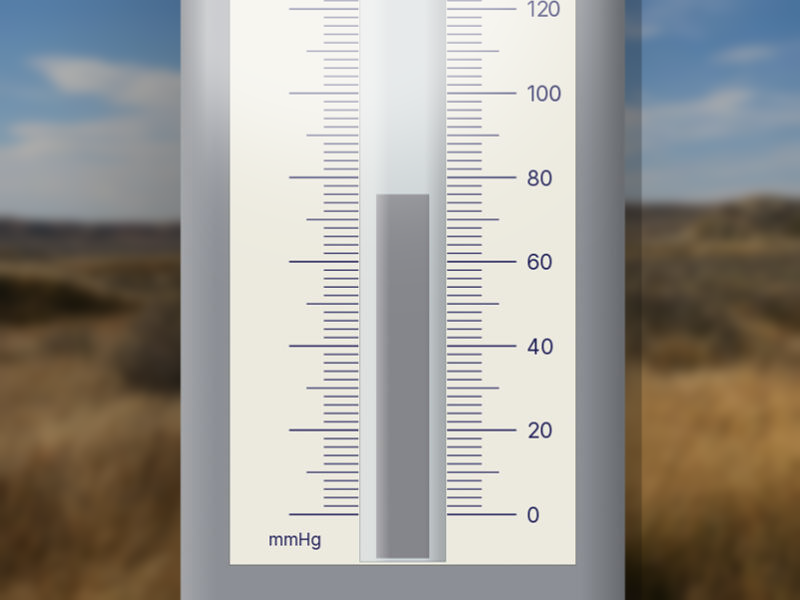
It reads value=76 unit=mmHg
